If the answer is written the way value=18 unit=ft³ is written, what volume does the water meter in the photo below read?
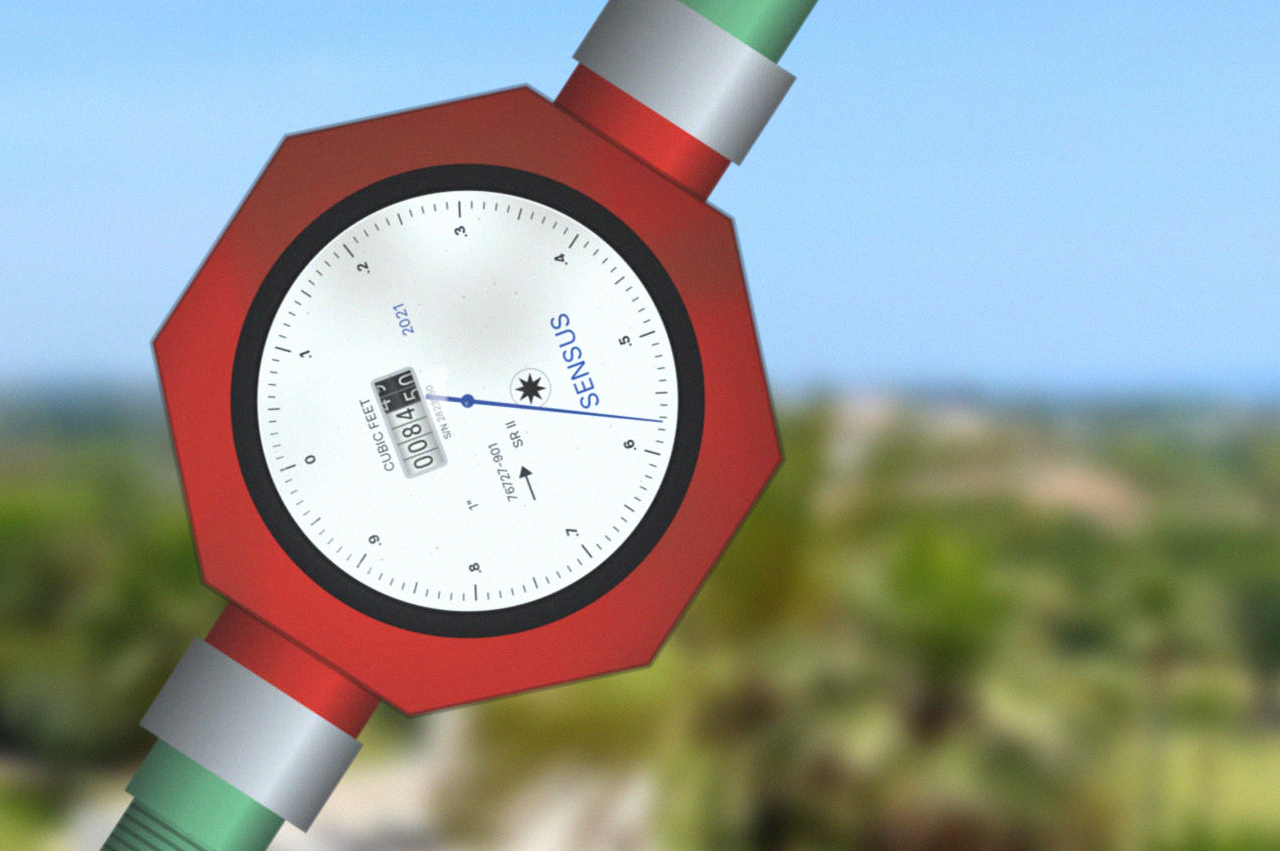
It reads value=8449.57 unit=ft³
